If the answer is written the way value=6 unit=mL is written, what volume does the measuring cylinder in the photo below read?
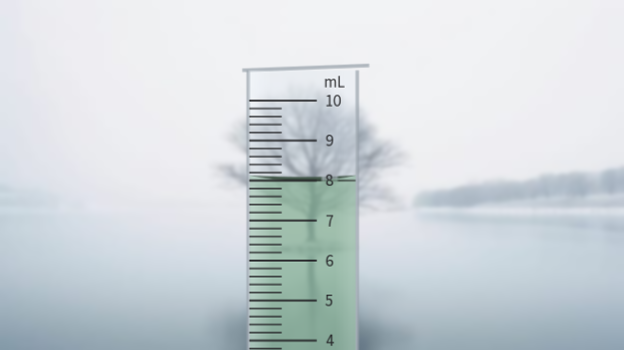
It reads value=8 unit=mL
